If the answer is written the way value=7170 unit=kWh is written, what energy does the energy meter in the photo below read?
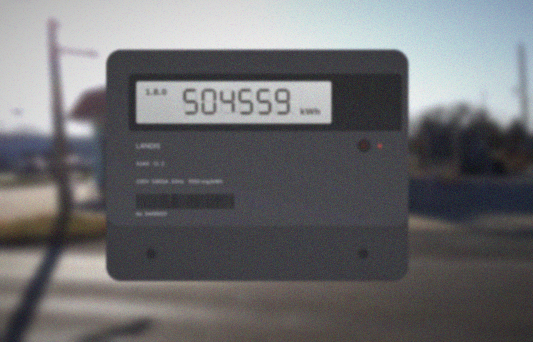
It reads value=504559 unit=kWh
